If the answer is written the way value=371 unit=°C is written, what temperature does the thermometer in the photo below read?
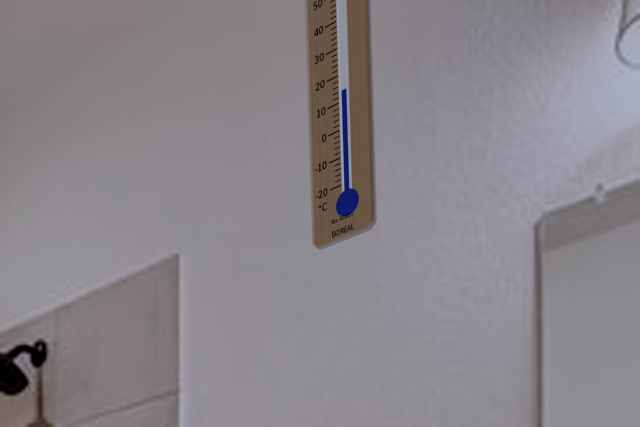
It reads value=14 unit=°C
